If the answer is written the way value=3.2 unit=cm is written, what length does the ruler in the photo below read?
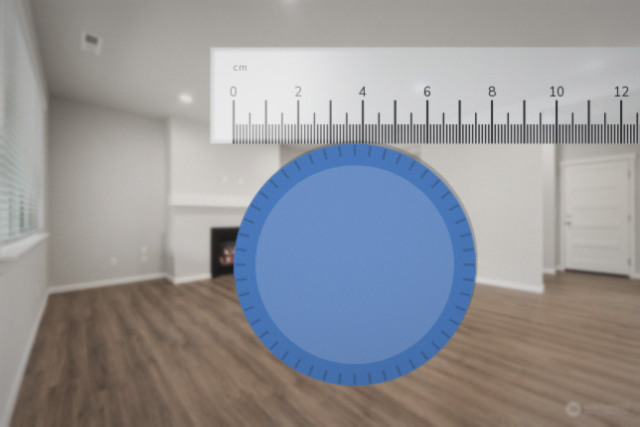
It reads value=7.5 unit=cm
